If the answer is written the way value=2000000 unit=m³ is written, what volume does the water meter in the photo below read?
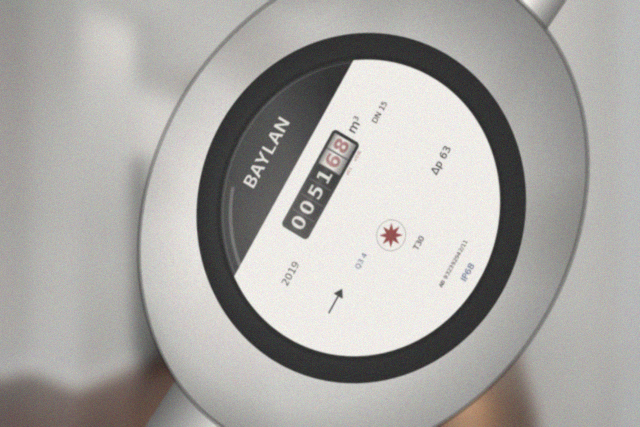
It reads value=51.68 unit=m³
